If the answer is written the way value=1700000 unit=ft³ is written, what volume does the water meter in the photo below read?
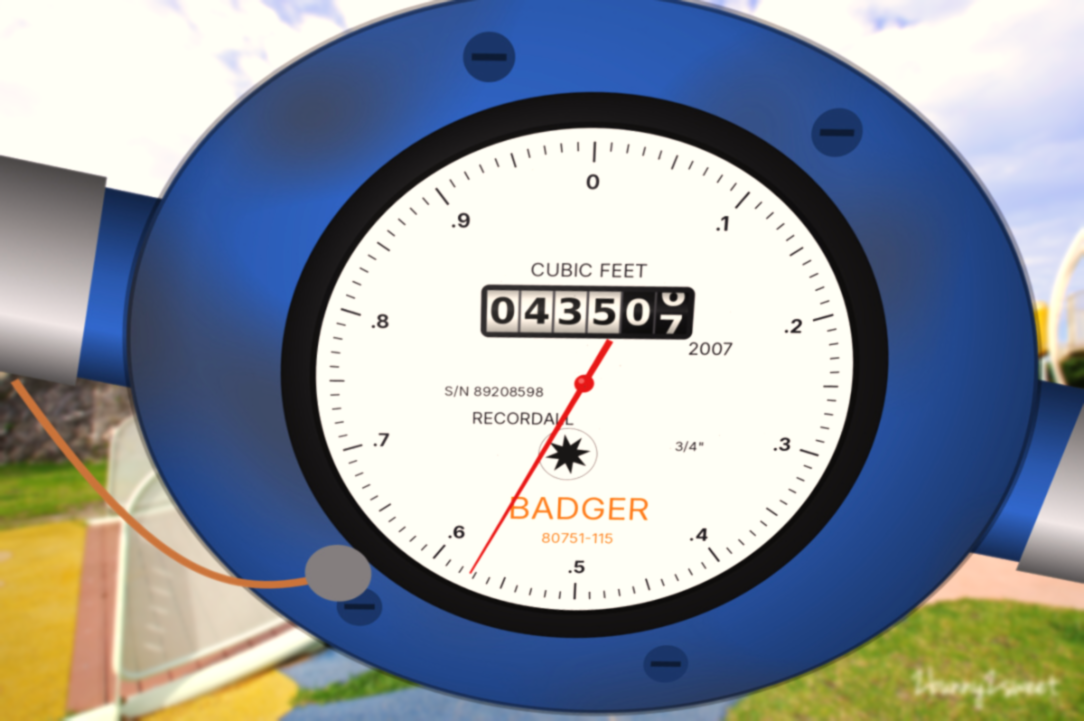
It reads value=43506.57 unit=ft³
